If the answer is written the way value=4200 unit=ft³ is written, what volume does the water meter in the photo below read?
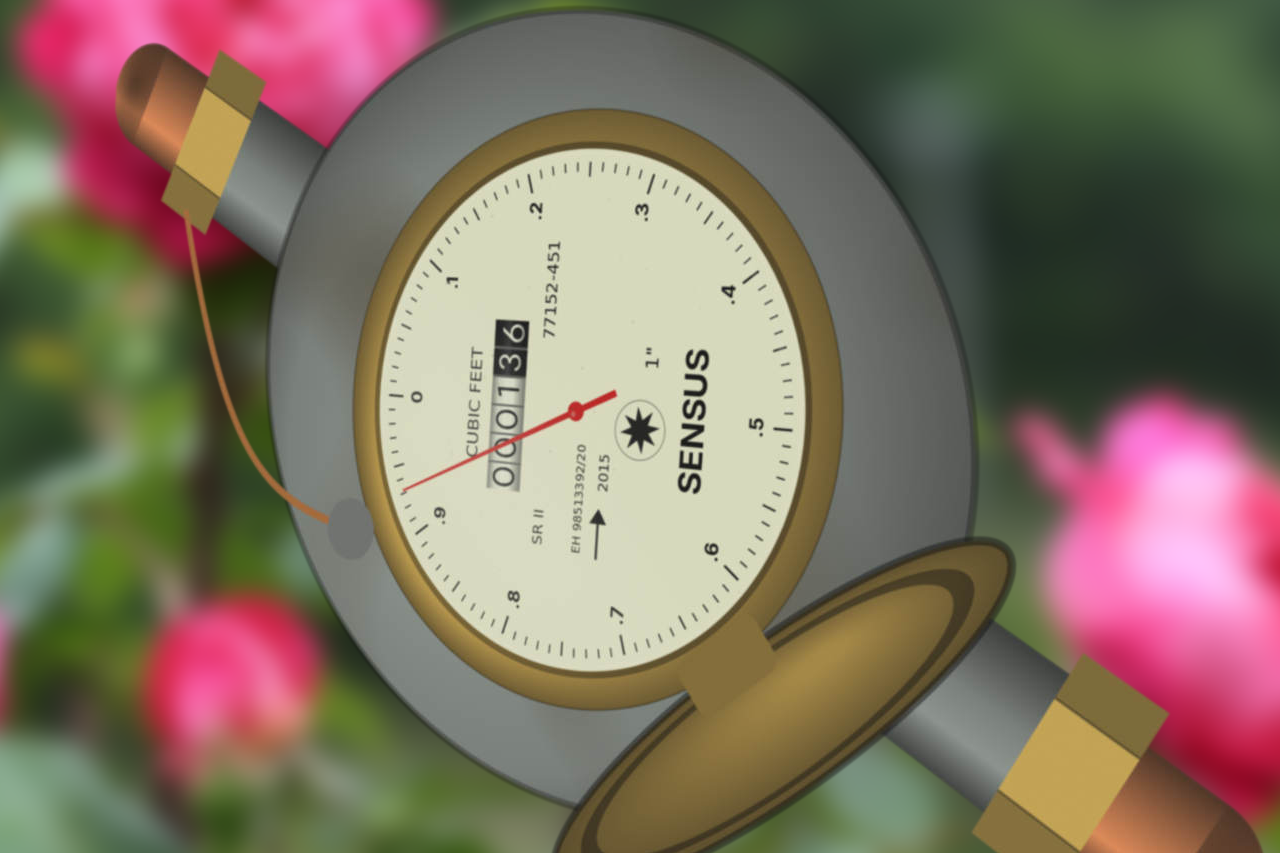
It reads value=135.93 unit=ft³
